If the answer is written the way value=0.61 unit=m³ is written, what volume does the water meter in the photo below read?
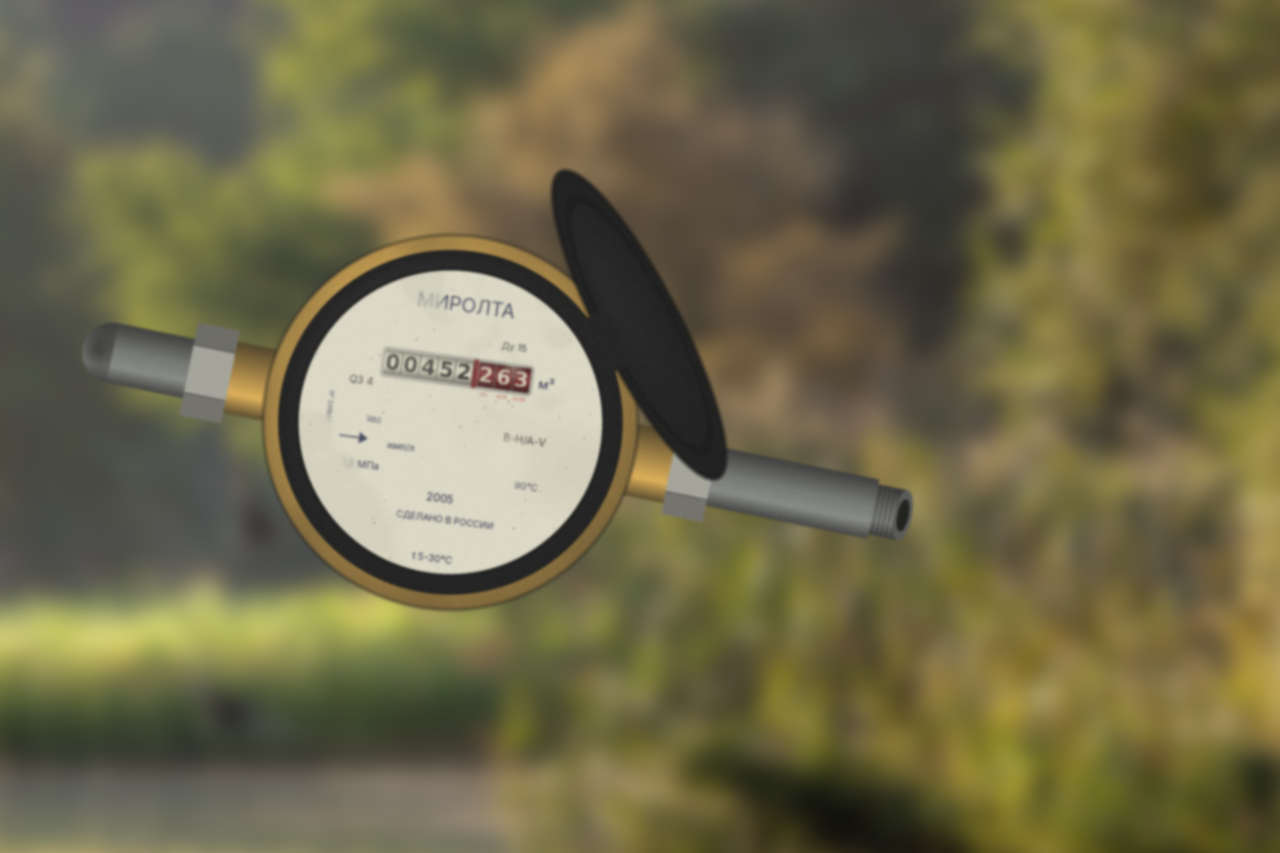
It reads value=452.263 unit=m³
